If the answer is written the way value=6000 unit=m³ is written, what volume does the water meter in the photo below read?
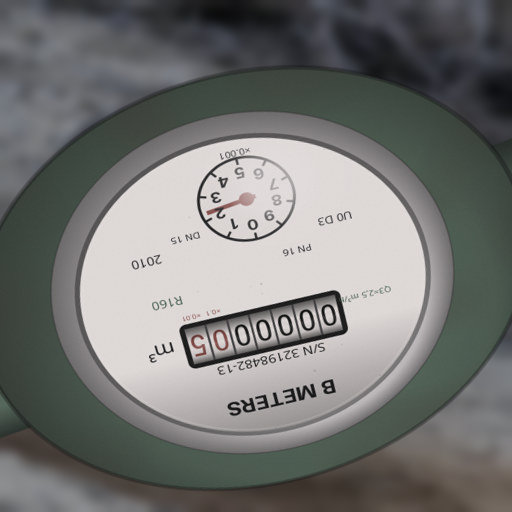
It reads value=0.052 unit=m³
